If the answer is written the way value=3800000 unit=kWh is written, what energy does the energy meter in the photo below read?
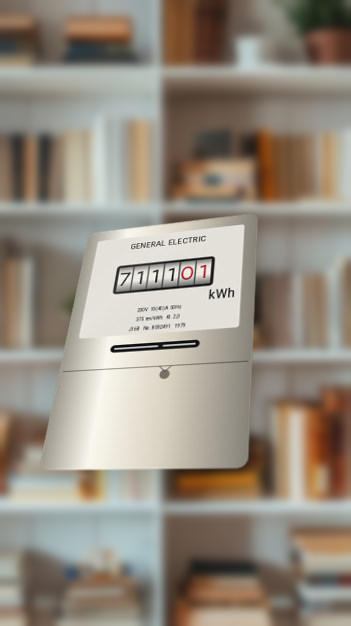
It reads value=7111.01 unit=kWh
